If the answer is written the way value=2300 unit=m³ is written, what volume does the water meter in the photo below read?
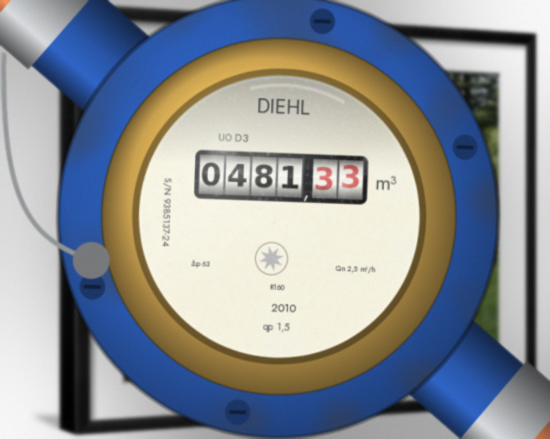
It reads value=481.33 unit=m³
